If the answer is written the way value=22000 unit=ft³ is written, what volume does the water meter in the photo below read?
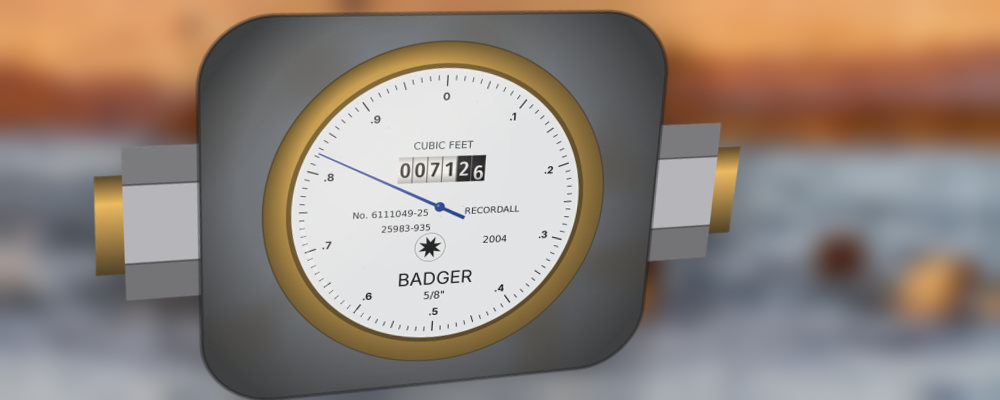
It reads value=7125.82 unit=ft³
